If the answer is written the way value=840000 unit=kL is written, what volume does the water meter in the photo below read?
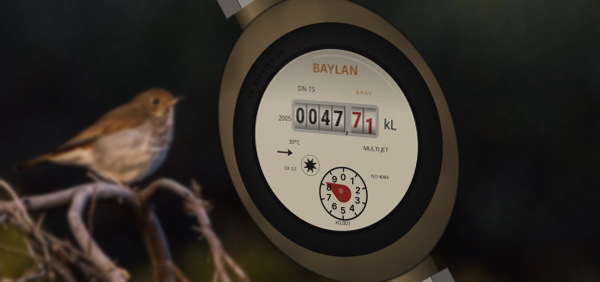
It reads value=47.708 unit=kL
